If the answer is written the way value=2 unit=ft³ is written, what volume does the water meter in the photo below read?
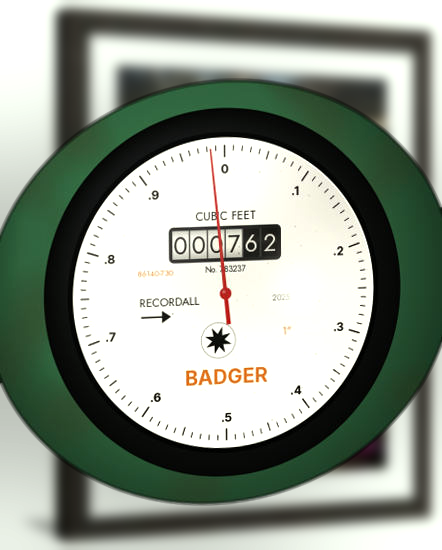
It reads value=761.98 unit=ft³
